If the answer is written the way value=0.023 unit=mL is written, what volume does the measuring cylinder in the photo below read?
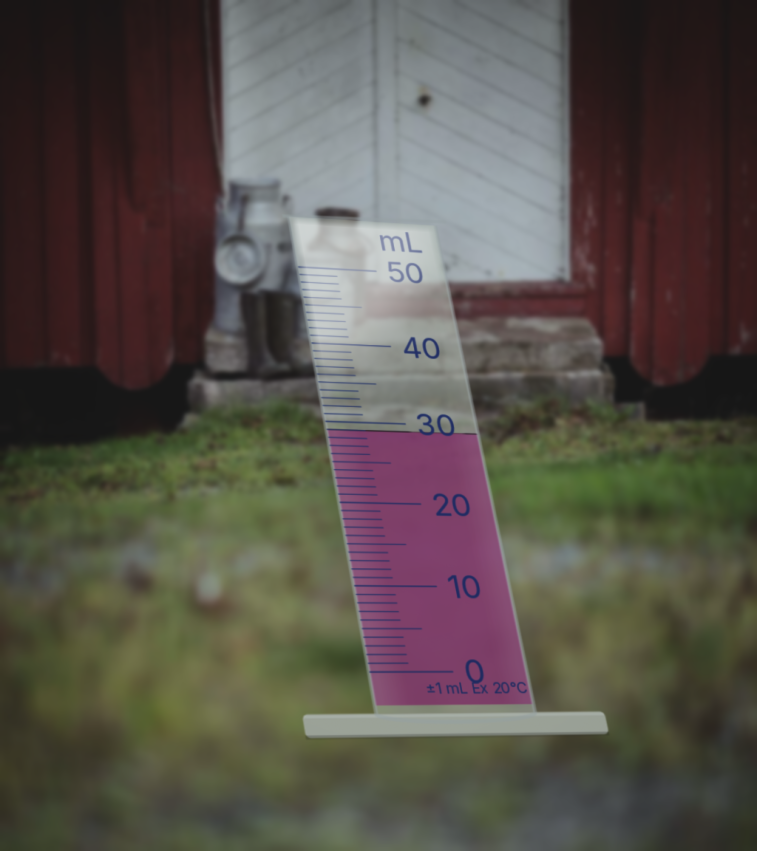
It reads value=29 unit=mL
